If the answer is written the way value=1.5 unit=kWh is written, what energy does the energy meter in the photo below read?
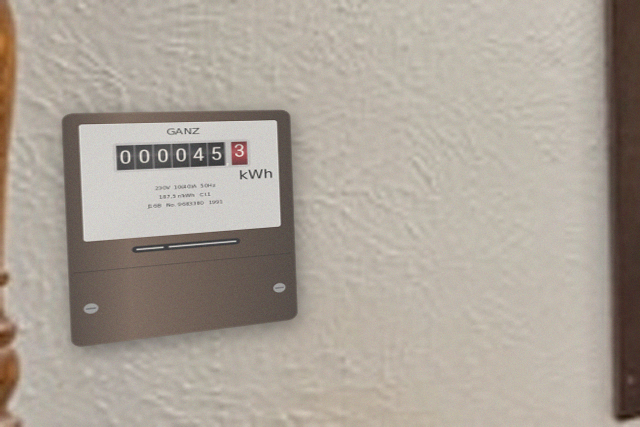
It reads value=45.3 unit=kWh
